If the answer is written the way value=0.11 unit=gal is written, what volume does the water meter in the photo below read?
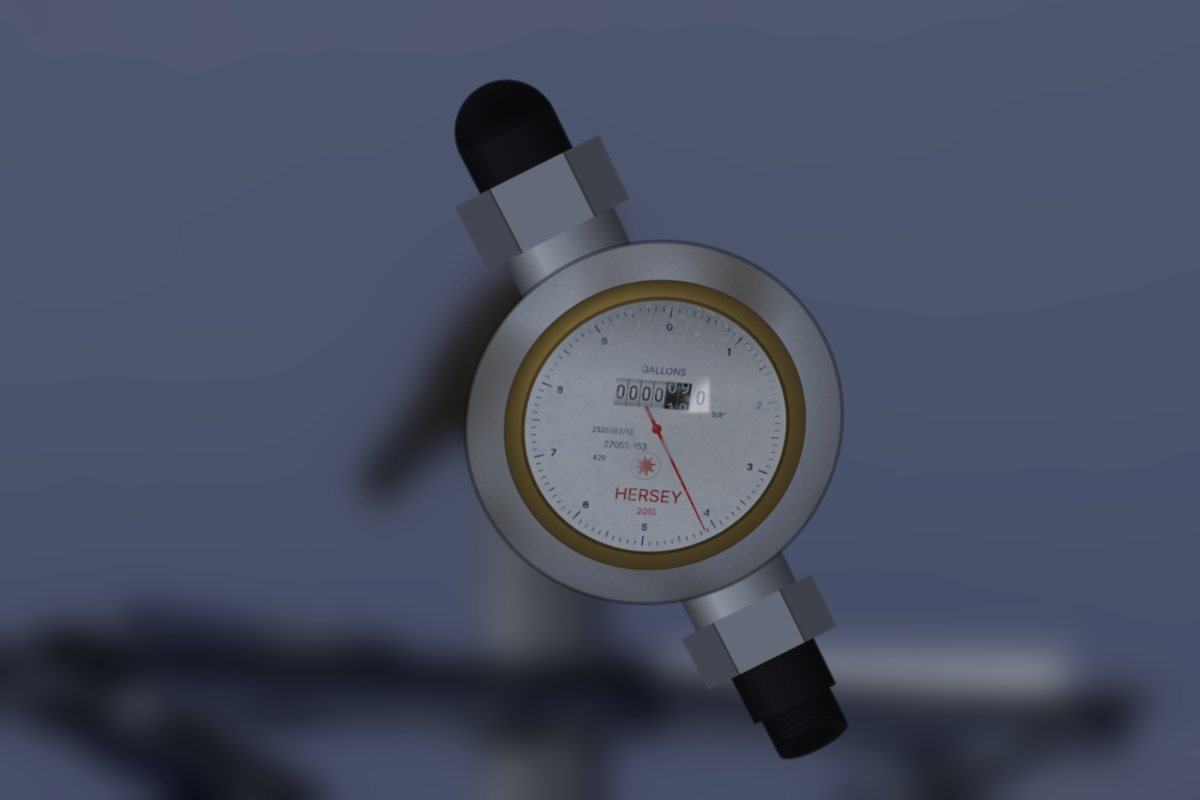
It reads value=94.1 unit=gal
